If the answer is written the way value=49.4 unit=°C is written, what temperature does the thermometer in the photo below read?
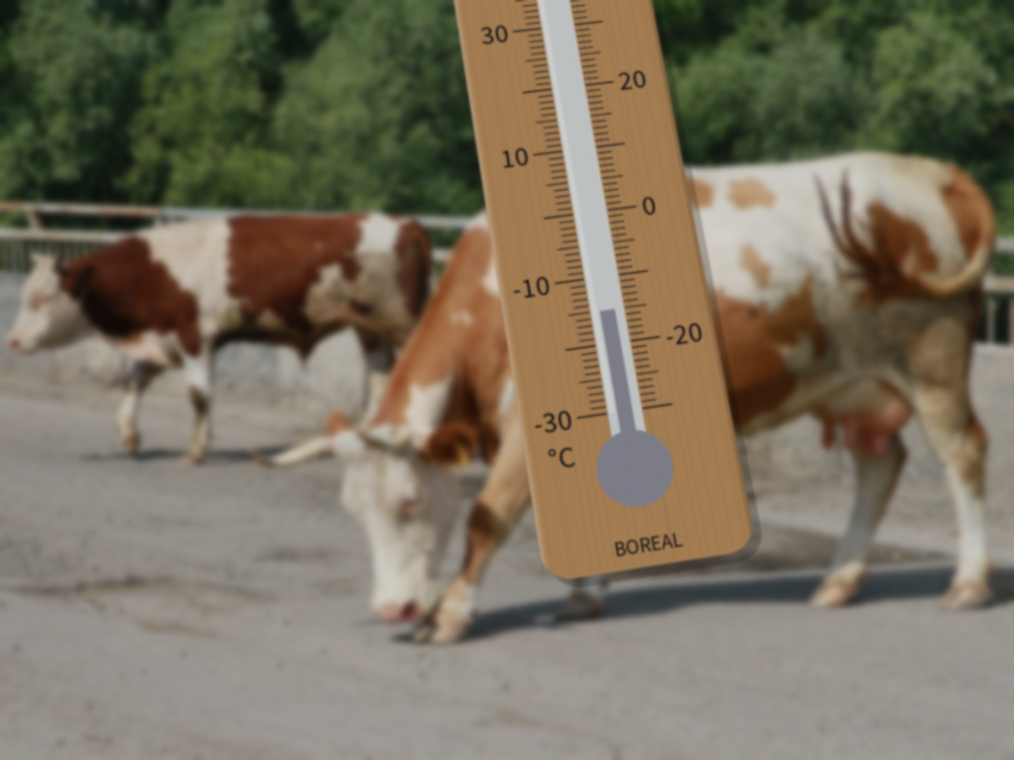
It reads value=-15 unit=°C
